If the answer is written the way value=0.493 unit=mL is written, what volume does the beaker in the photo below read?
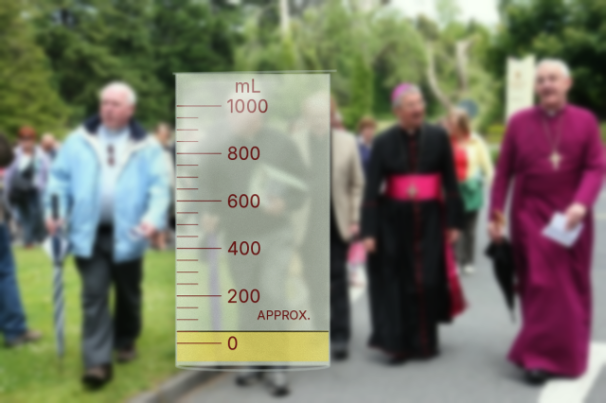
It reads value=50 unit=mL
